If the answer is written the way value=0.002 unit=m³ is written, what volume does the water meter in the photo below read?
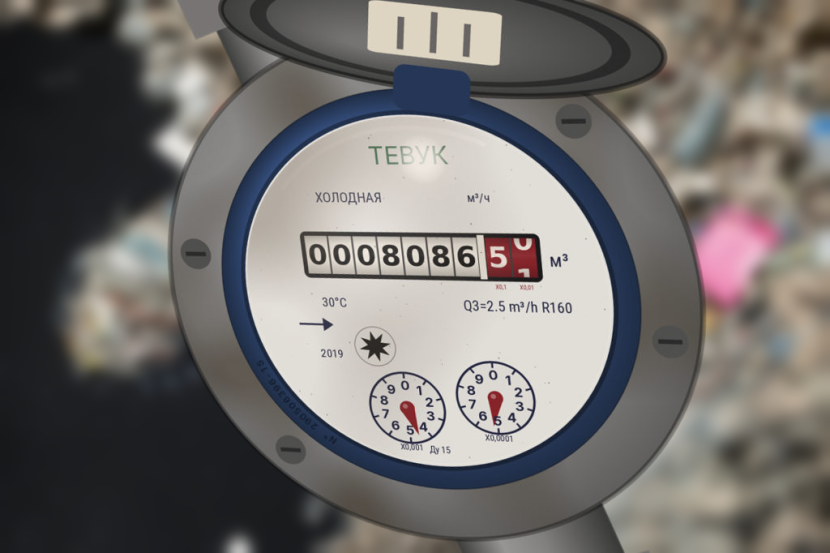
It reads value=8086.5045 unit=m³
